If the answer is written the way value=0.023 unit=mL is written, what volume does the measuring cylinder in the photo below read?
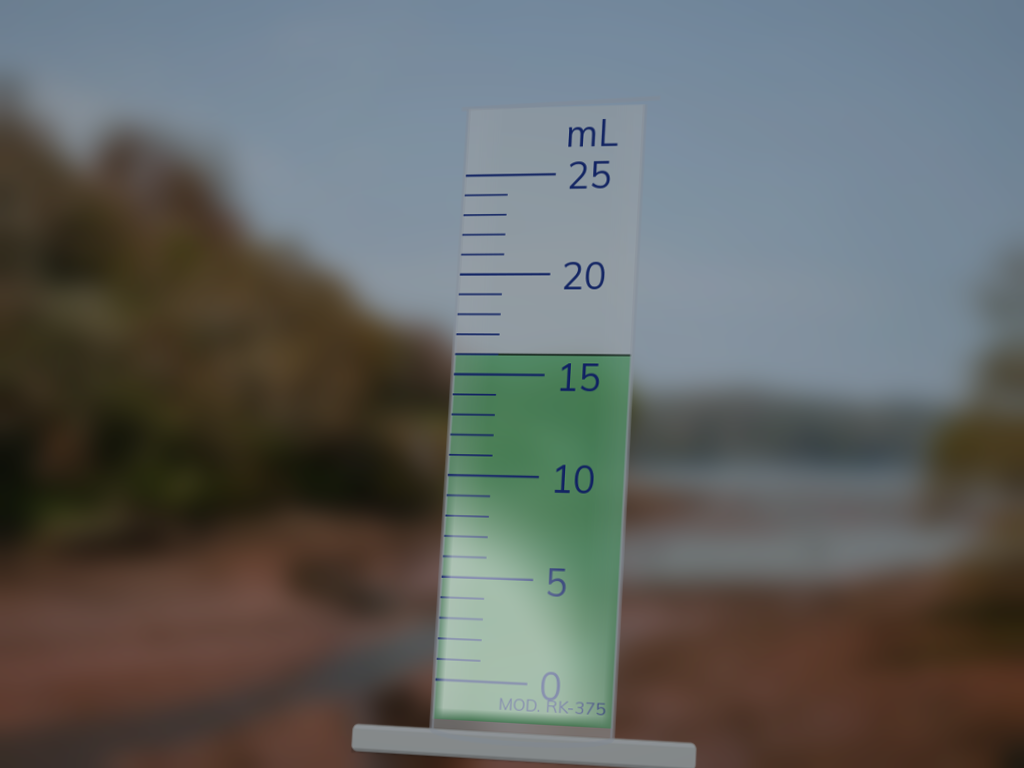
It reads value=16 unit=mL
